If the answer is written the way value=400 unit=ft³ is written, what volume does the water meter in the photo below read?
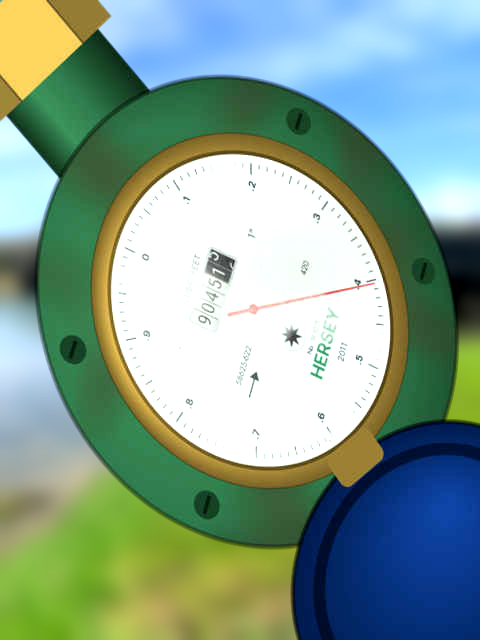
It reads value=904515.40 unit=ft³
